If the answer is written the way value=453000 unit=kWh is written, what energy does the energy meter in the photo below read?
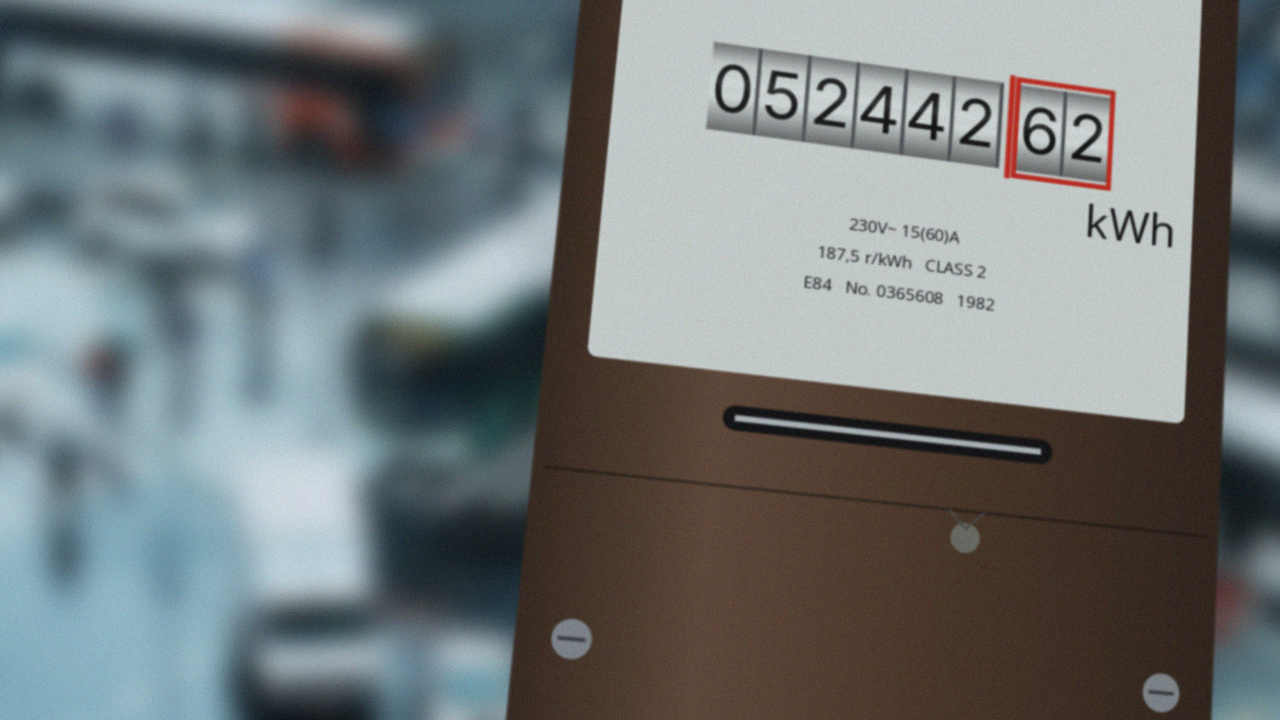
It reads value=52442.62 unit=kWh
